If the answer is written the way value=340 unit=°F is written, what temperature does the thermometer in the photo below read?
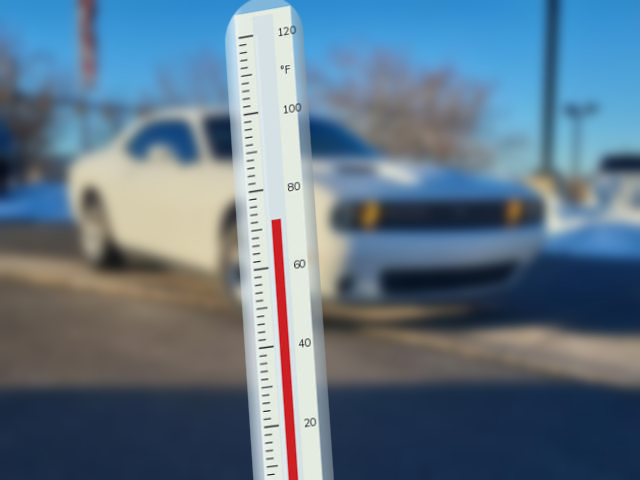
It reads value=72 unit=°F
